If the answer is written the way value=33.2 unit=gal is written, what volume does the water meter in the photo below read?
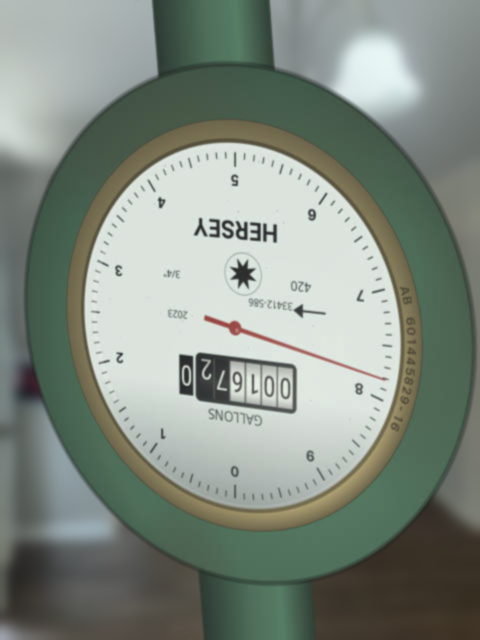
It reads value=16717.8 unit=gal
